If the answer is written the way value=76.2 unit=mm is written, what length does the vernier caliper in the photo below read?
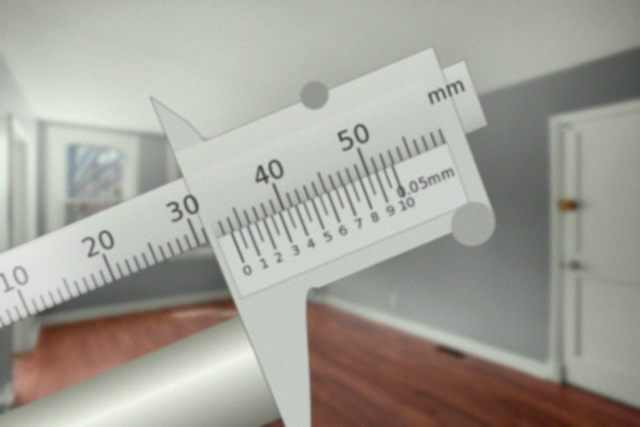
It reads value=33.8 unit=mm
